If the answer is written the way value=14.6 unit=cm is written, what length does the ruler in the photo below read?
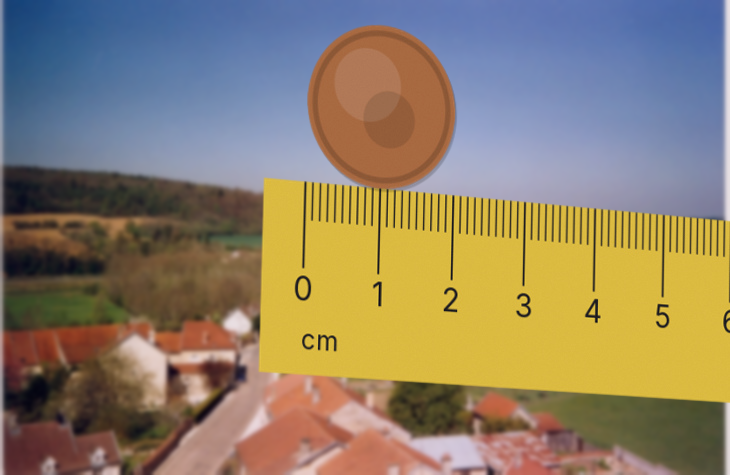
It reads value=2 unit=cm
